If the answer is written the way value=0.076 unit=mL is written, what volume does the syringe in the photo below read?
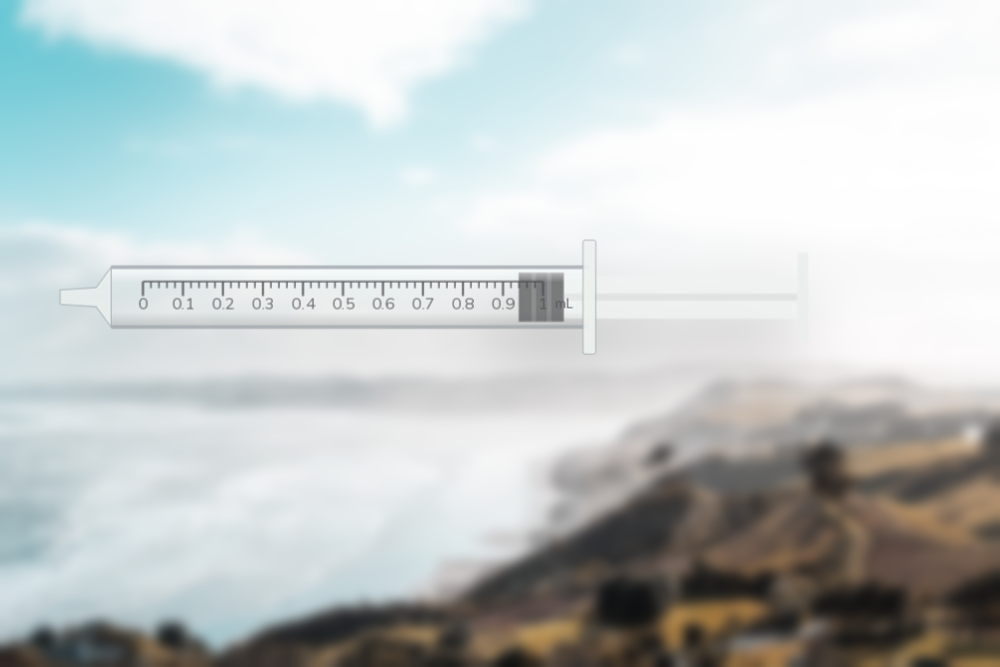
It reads value=0.94 unit=mL
